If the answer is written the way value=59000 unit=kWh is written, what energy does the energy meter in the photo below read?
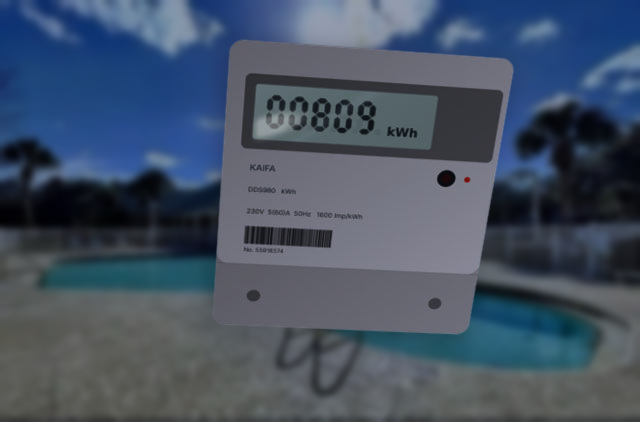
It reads value=809 unit=kWh
